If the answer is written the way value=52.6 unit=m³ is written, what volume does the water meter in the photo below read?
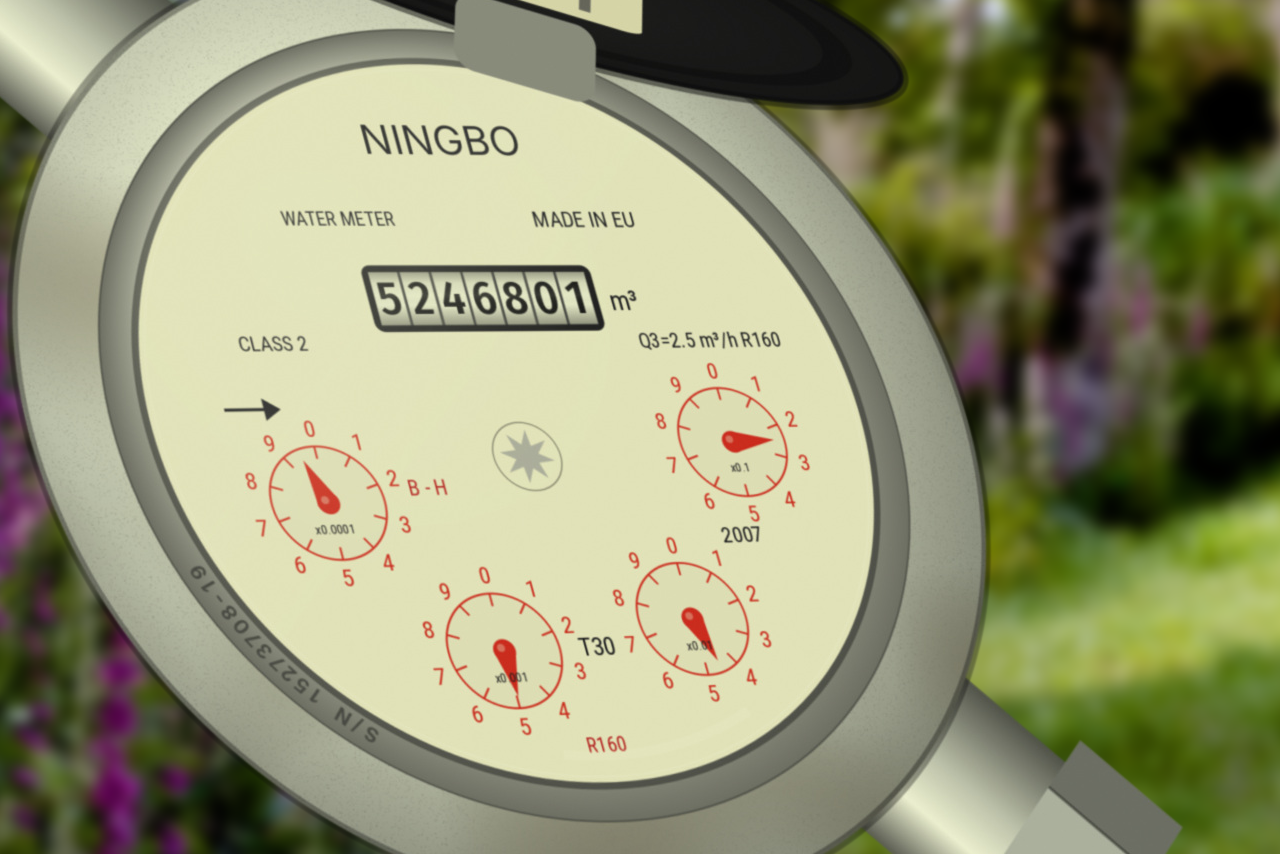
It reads value=5246801.2449 unit=m³
